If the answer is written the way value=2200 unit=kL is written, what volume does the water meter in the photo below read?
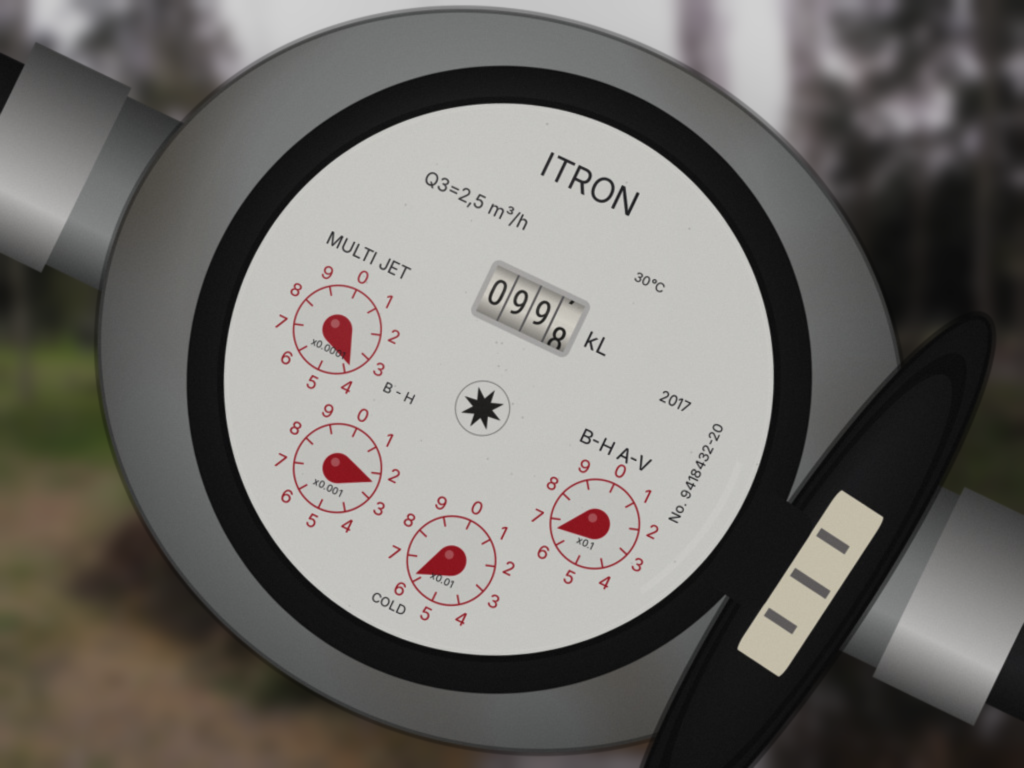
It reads value=997.6623 unit=kL
